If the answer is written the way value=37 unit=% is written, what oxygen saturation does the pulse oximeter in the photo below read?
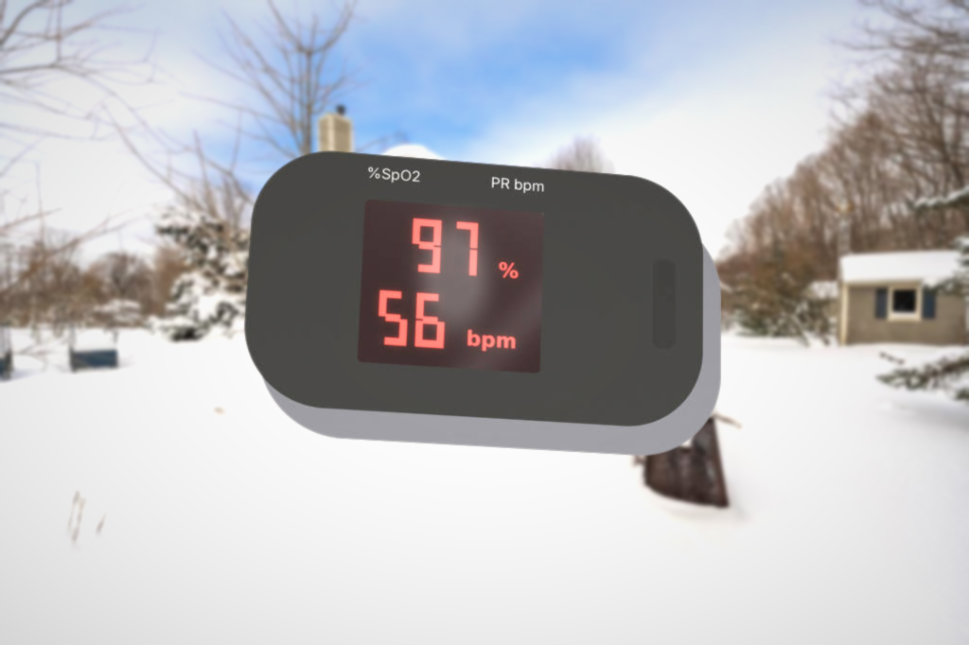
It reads value=97 unit=%
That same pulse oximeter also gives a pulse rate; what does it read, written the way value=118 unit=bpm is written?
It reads value=56 unit=bpm
